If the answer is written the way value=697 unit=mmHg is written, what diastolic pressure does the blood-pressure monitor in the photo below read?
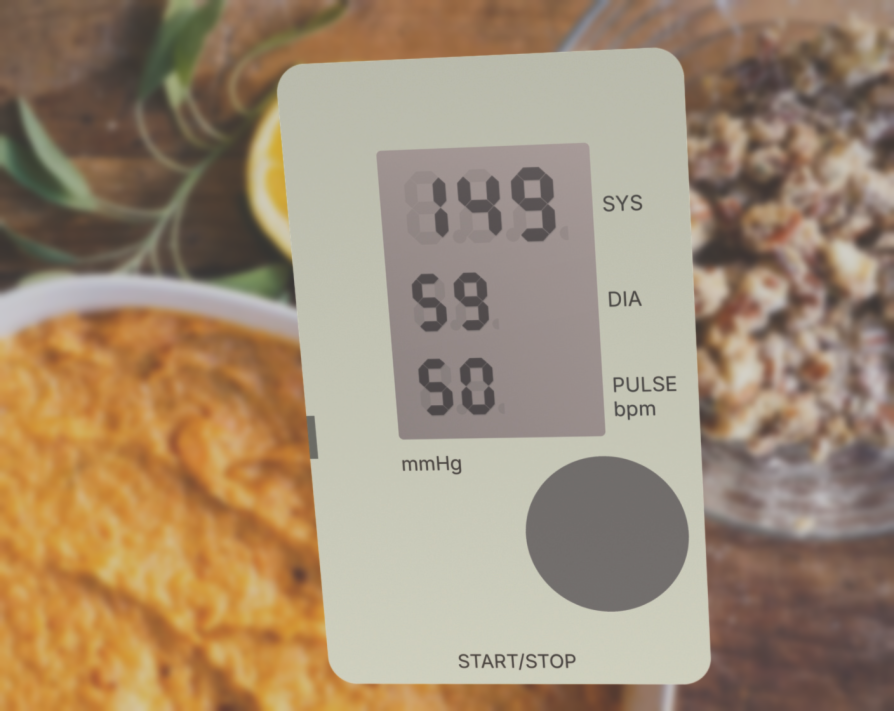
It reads value=59 unit=mmHg
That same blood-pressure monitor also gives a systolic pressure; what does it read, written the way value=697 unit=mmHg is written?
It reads value=149 unit=mmHg
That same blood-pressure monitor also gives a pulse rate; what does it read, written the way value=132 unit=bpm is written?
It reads value=50 unit=bpm
